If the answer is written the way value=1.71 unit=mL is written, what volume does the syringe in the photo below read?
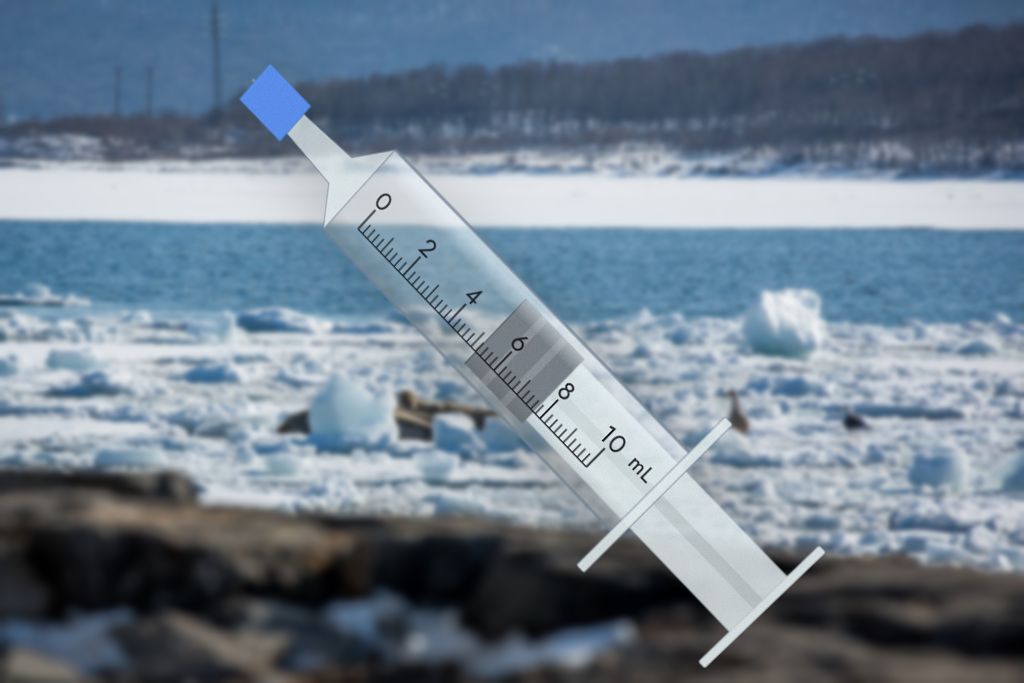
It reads value=5.2 unit=mL
